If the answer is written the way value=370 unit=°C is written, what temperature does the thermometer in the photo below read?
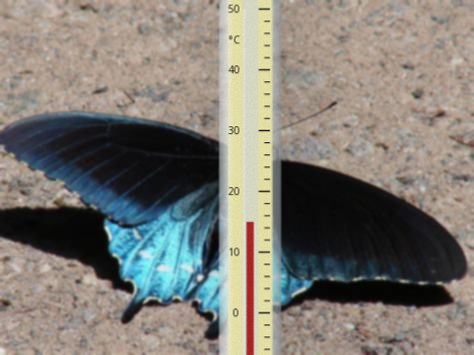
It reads value=15 unit=°C
